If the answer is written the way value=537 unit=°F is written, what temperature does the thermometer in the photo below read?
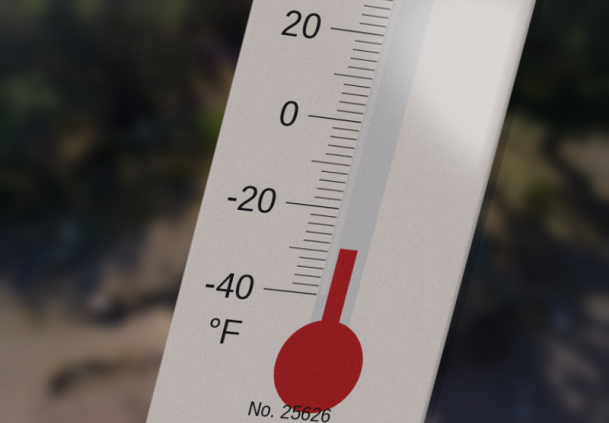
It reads value=-29 unit=°F
